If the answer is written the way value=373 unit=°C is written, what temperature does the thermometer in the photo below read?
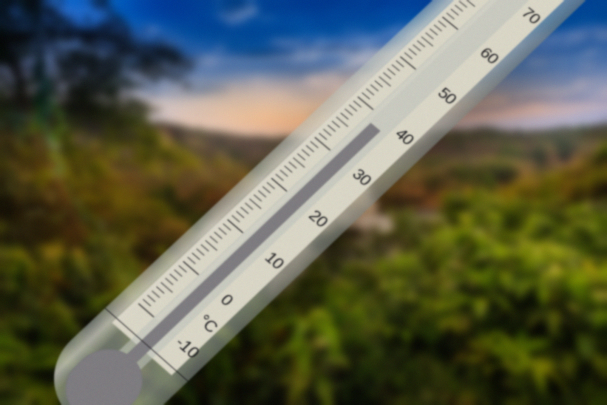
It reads value=38 unit=°C
